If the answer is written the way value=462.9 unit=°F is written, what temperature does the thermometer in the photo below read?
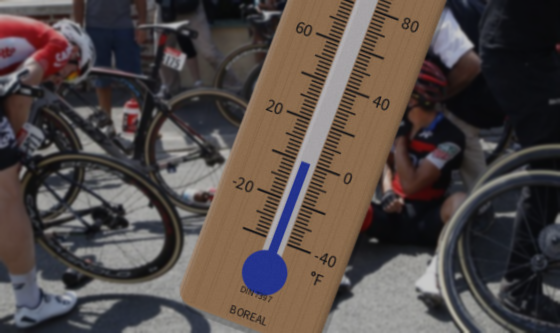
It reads value=0 unit=°F
